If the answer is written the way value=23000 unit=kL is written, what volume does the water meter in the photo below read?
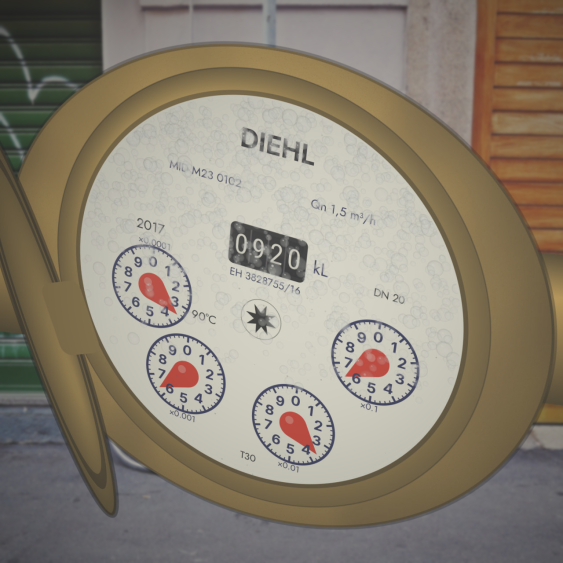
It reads value=920.6363 unit=kL
